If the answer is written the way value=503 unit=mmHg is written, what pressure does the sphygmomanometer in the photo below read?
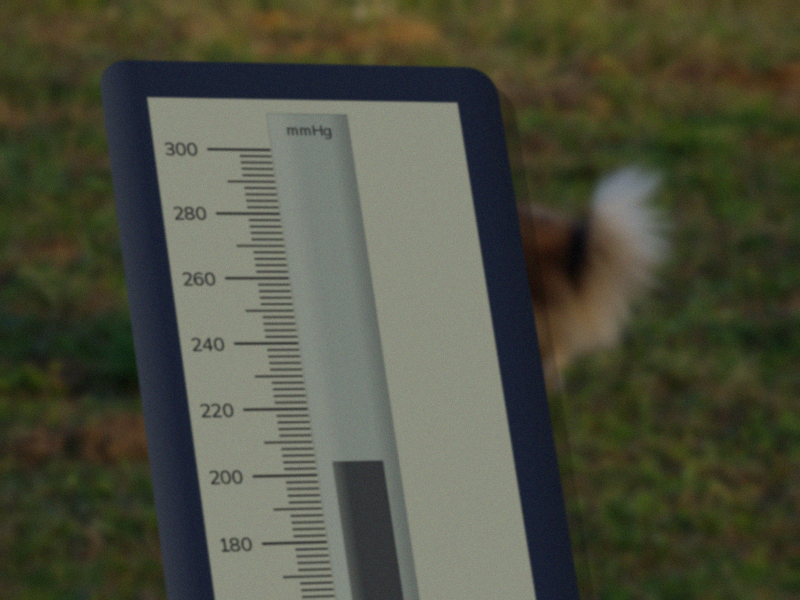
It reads value=204 unit=mmHg
